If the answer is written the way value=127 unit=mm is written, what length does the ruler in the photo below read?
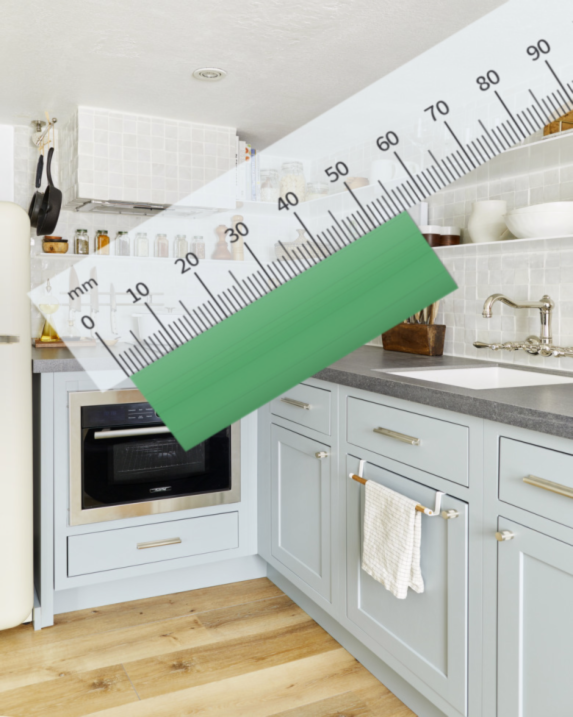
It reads value=56 unit=mm
